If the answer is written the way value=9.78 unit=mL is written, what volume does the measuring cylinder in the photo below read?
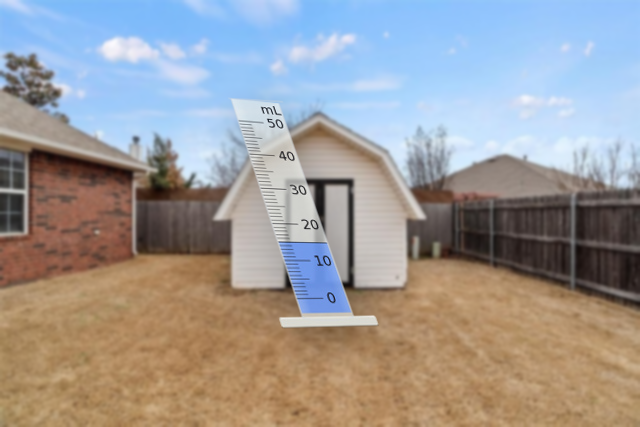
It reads value=15 unit=mL
